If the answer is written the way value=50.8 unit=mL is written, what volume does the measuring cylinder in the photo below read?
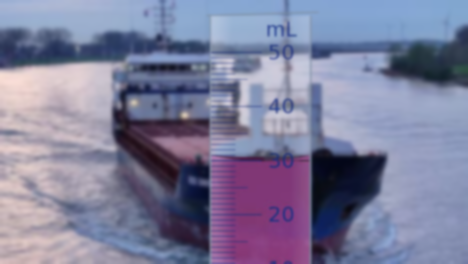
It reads value=30 unit=mL
